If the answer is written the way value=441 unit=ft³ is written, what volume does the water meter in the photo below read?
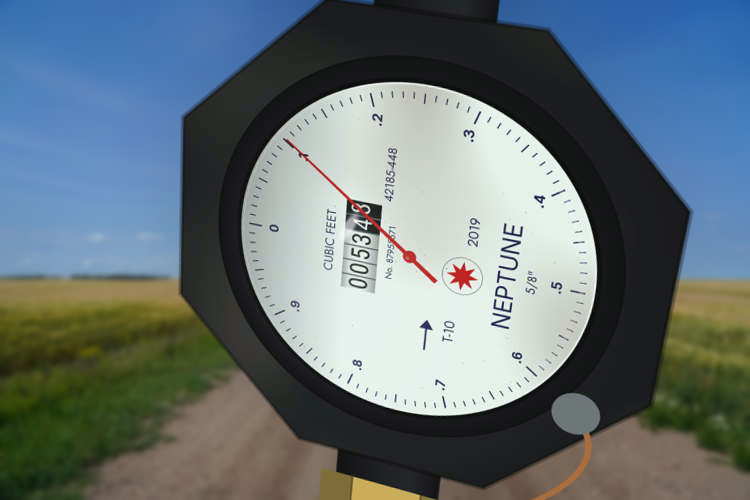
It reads value=5348.10 unit=ft³
